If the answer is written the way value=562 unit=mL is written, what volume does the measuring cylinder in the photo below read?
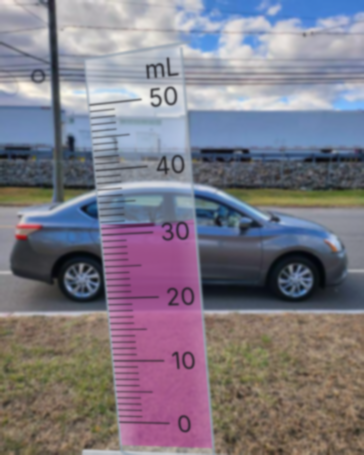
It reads value=31 unit=mL
